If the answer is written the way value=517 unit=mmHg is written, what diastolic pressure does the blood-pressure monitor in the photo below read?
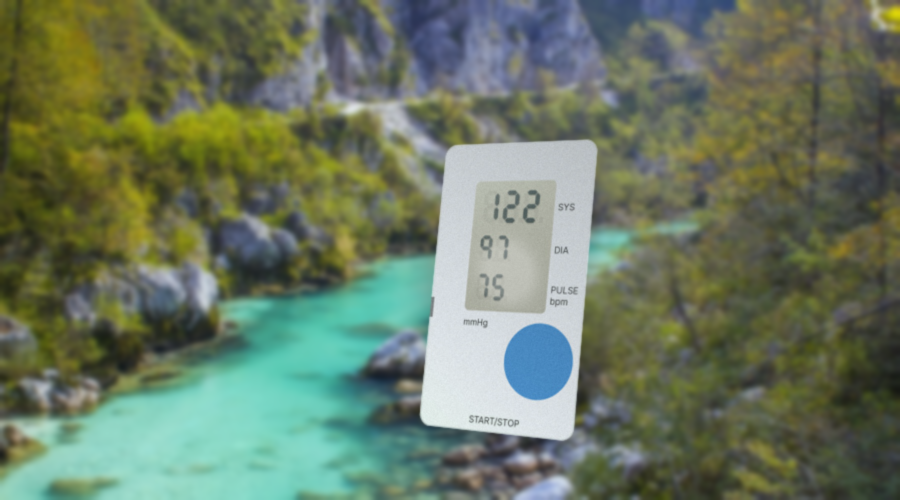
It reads value=97 unit=mmHg
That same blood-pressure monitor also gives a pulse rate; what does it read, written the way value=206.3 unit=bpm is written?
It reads value=75 unit=bpm
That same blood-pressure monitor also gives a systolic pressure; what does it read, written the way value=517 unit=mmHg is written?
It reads value=122 unit=mmHg
